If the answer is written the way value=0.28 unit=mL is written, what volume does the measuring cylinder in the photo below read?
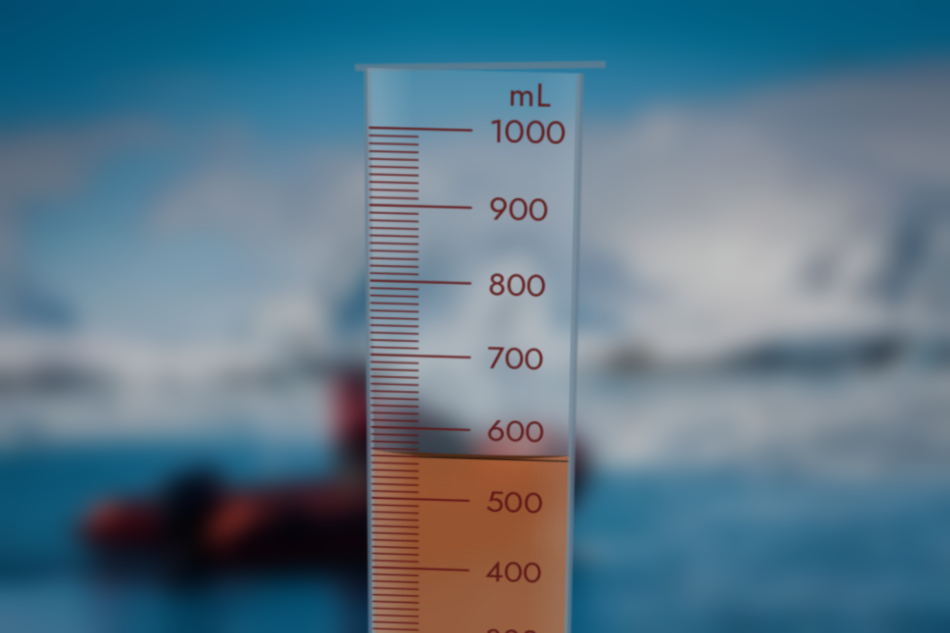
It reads value=560 unit=mL
